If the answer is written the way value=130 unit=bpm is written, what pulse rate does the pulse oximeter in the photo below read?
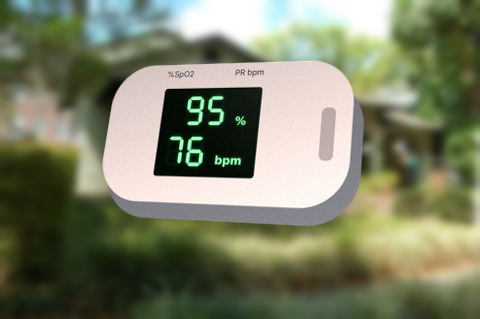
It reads value=76 unit=bpm
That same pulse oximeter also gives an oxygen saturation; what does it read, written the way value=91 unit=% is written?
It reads value=95 unit=%
